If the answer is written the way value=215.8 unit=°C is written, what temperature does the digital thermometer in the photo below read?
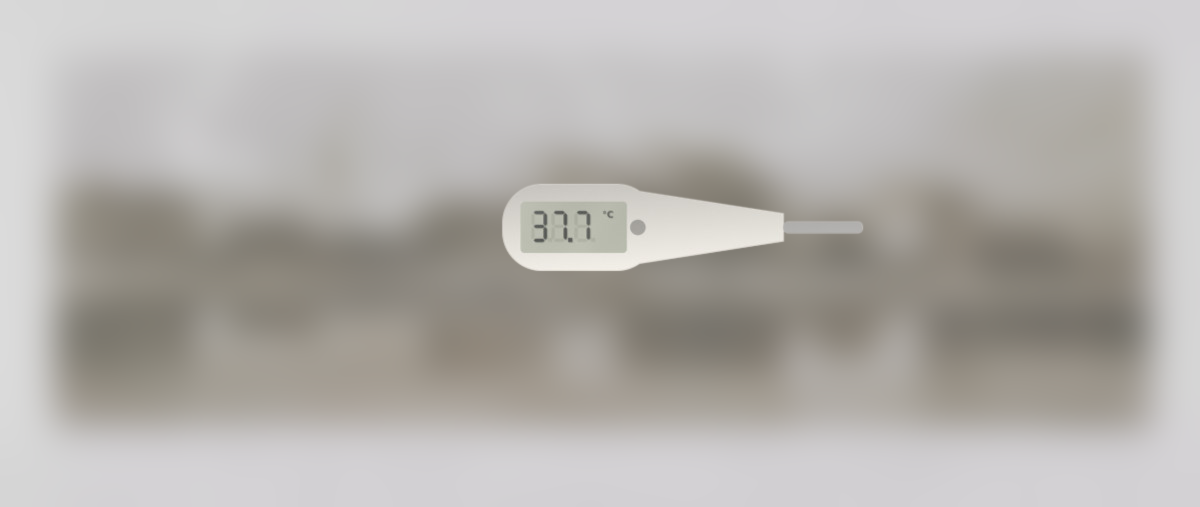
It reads value=37.7 unit=°C
